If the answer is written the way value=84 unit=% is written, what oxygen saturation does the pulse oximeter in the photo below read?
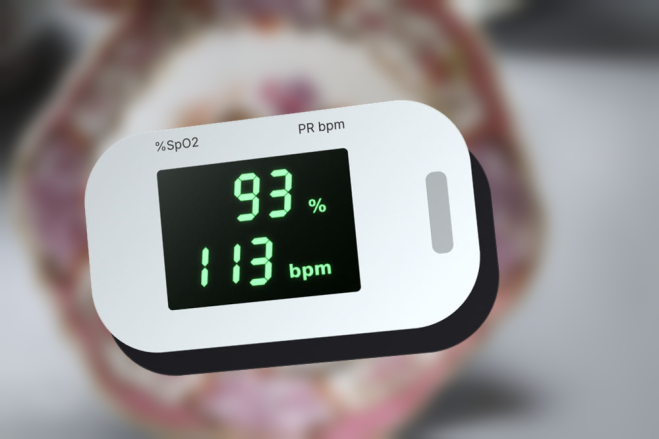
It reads value=93 unit=%
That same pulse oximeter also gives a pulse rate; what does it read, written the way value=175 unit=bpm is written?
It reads value=113 unit=bpm
